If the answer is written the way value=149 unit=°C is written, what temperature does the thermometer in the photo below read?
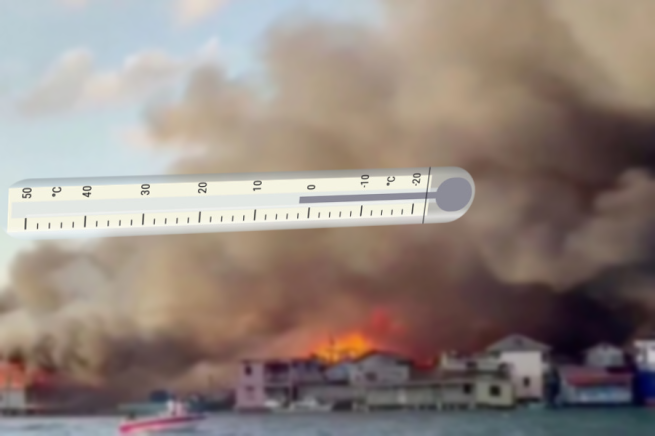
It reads value=2 unit=°C
